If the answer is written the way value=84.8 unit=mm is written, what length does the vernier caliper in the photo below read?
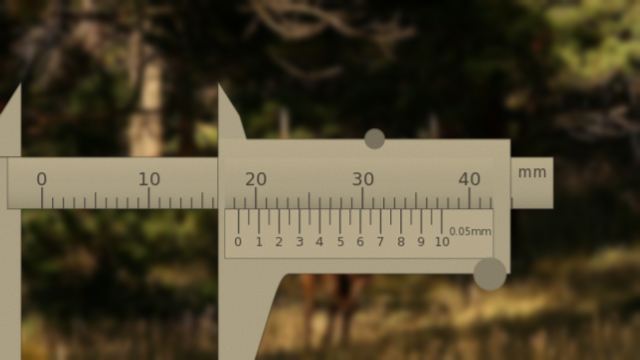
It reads value=18.4 unit=mm
